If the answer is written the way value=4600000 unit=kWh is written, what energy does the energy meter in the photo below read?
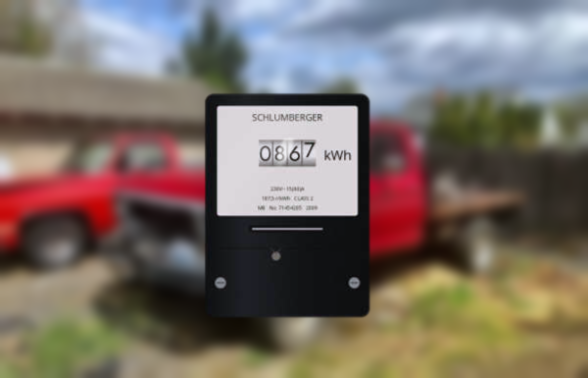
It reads value=867 unit=kWh
